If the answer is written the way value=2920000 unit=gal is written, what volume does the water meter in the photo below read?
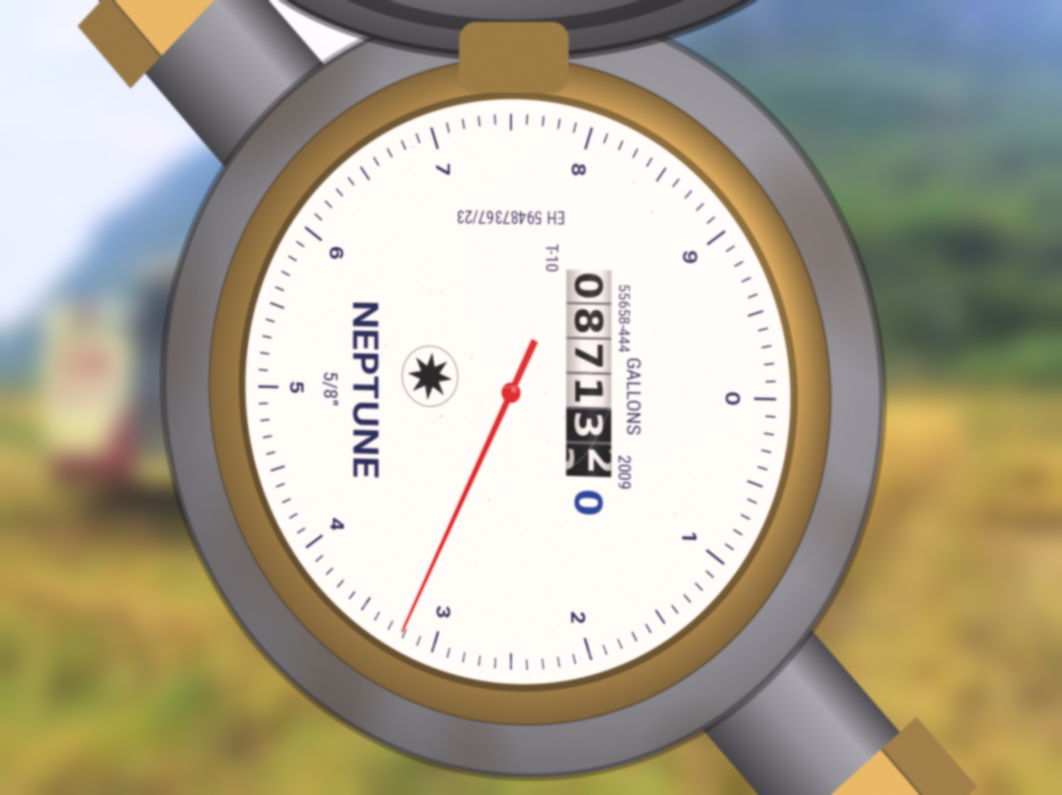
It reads value=871323.2 unit=gal
